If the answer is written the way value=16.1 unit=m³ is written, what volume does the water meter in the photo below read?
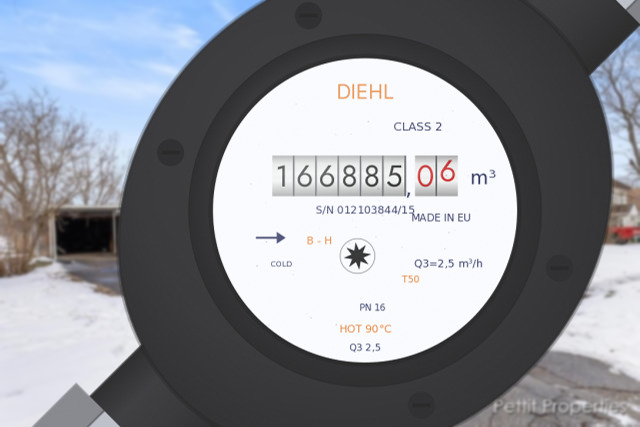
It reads value=166885.06 unit=m³
